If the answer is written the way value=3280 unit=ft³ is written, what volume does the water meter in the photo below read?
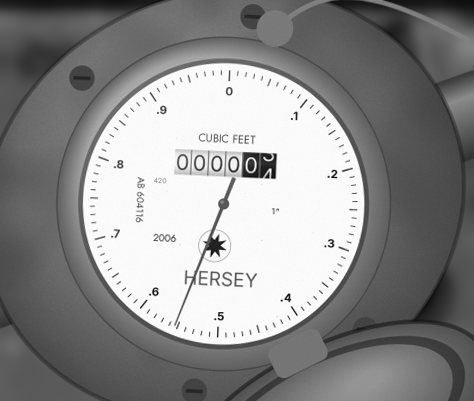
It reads value=3.55 unit=ft³
